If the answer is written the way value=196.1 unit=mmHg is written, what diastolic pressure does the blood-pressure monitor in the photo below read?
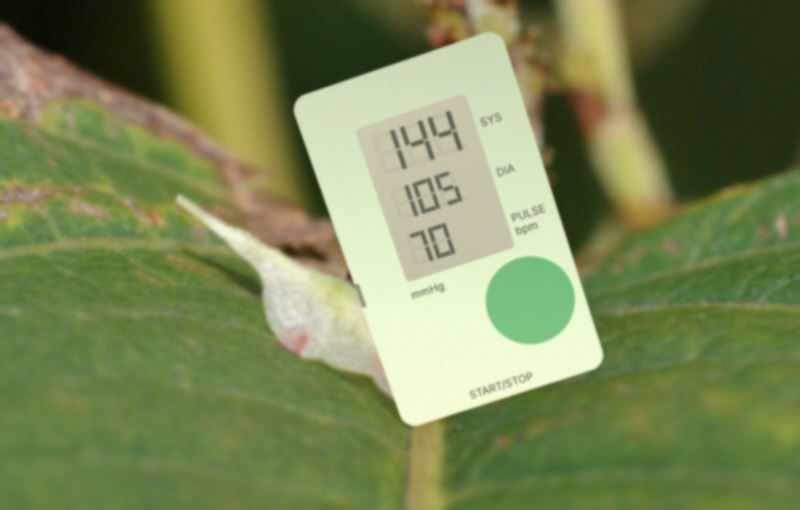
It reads value=105 unit=mmHg
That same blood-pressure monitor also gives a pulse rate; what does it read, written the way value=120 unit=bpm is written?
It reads value=70 unit=bpm
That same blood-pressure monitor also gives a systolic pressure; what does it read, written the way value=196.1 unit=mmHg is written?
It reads value=144 unit=mmHg
